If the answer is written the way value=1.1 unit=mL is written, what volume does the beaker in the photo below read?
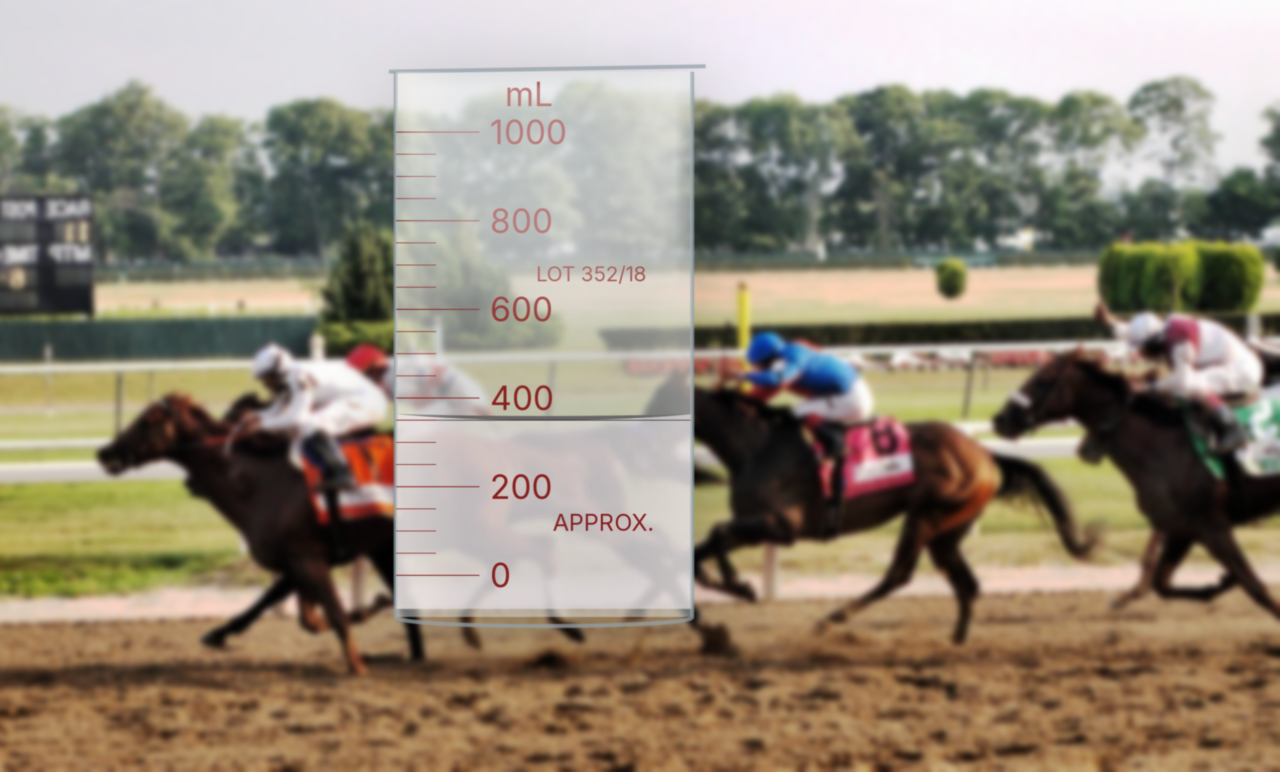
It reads value=350 unit=mL
